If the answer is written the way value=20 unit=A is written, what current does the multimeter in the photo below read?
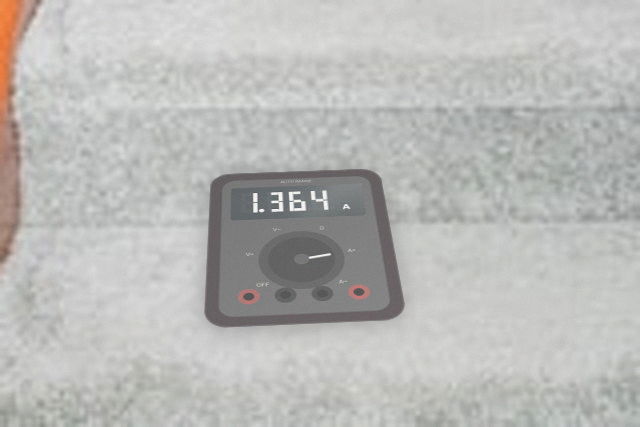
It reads value=1.364 unit=A
